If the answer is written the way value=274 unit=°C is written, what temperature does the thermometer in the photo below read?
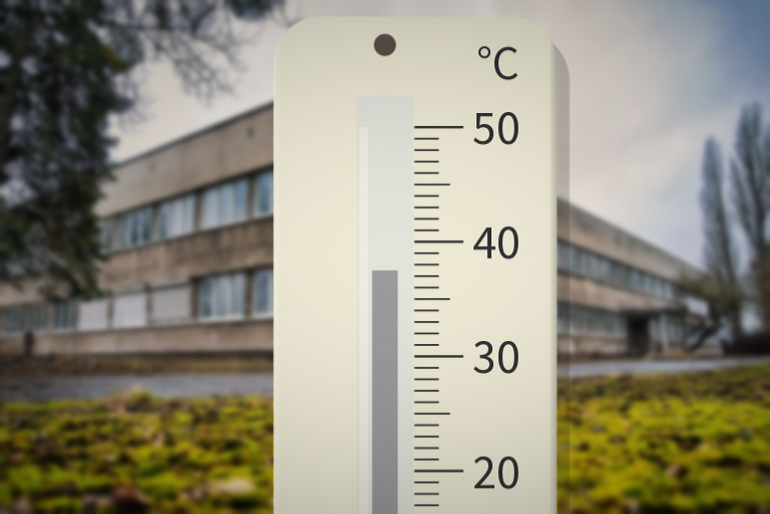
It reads value=37.5 unit=°C
